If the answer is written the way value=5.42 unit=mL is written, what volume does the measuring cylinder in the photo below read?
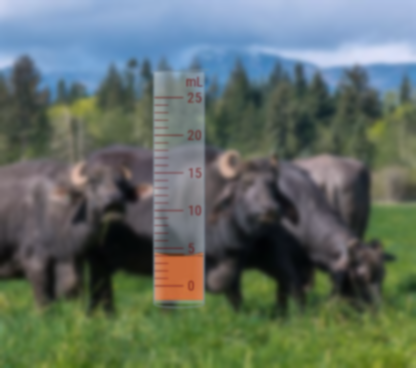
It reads value=4 unit=mL
